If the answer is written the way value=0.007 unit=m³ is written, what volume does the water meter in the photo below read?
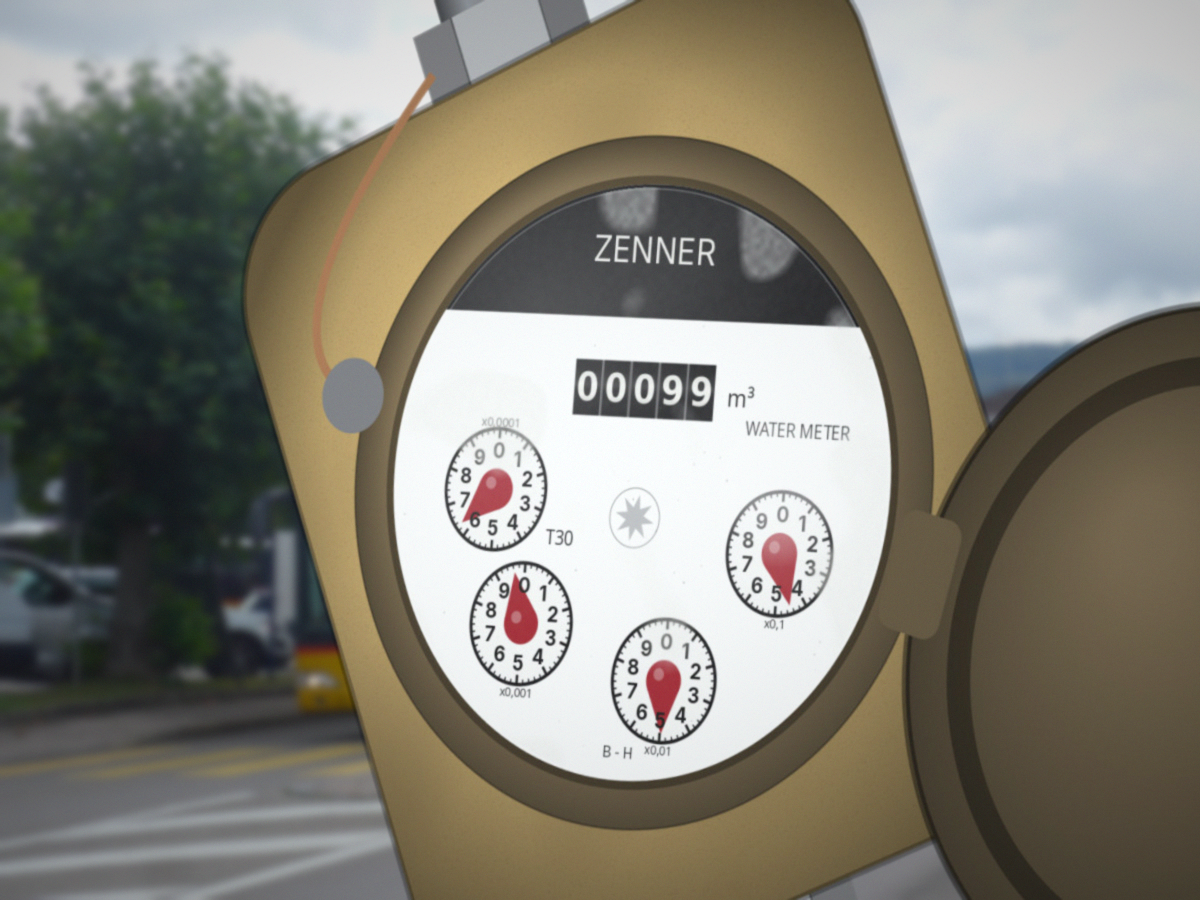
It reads value=99.4496 unit=m³
